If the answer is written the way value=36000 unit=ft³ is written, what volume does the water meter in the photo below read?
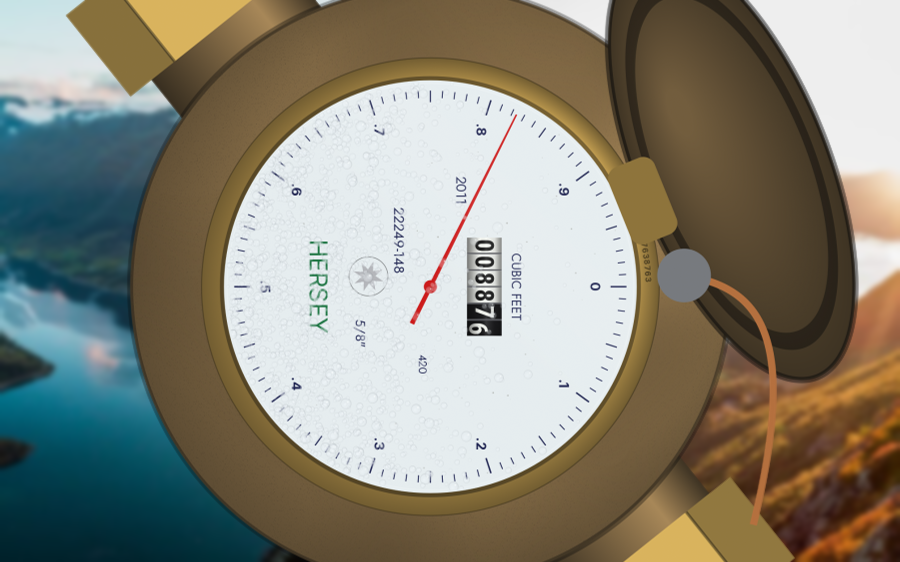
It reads value=8875.82 unit=ft³
